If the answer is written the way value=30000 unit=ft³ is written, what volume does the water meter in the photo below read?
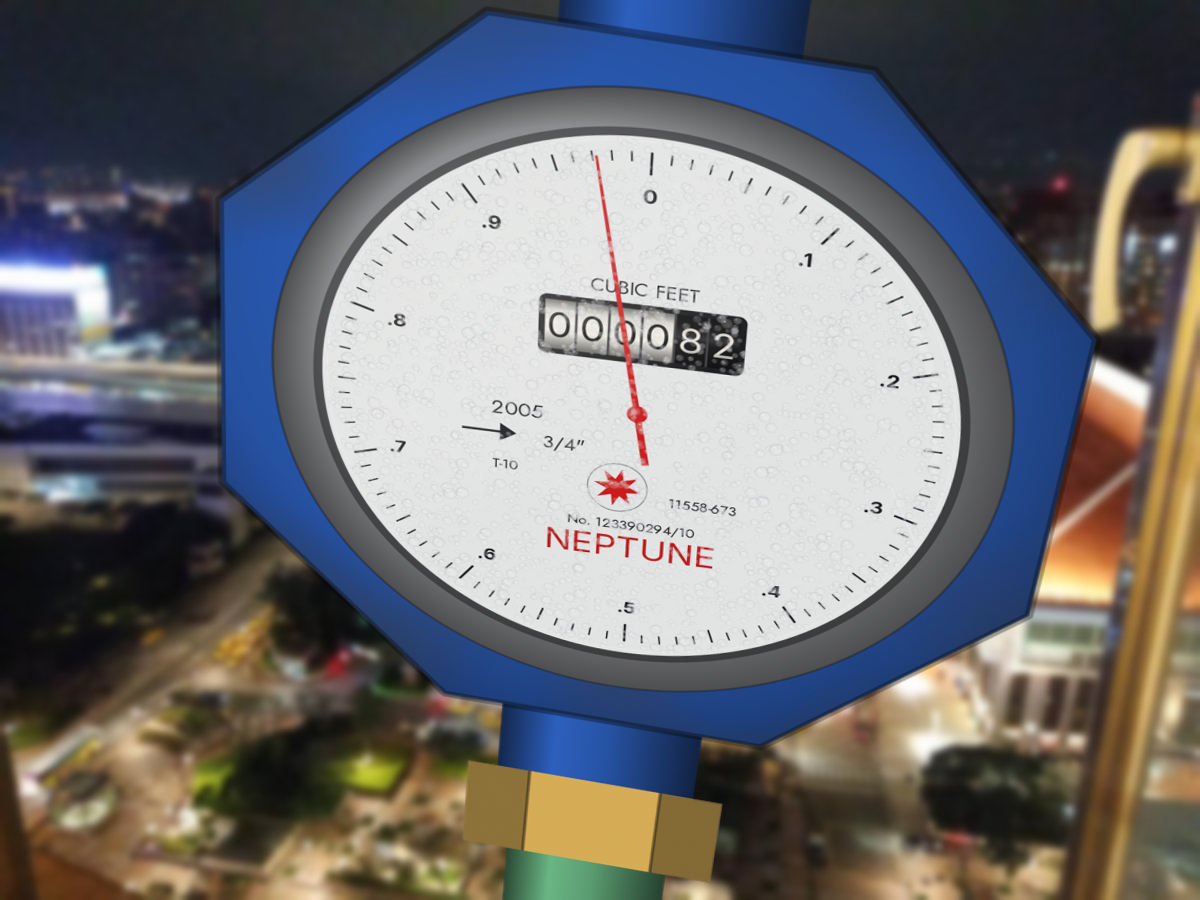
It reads value=81.97 unit=ft³
